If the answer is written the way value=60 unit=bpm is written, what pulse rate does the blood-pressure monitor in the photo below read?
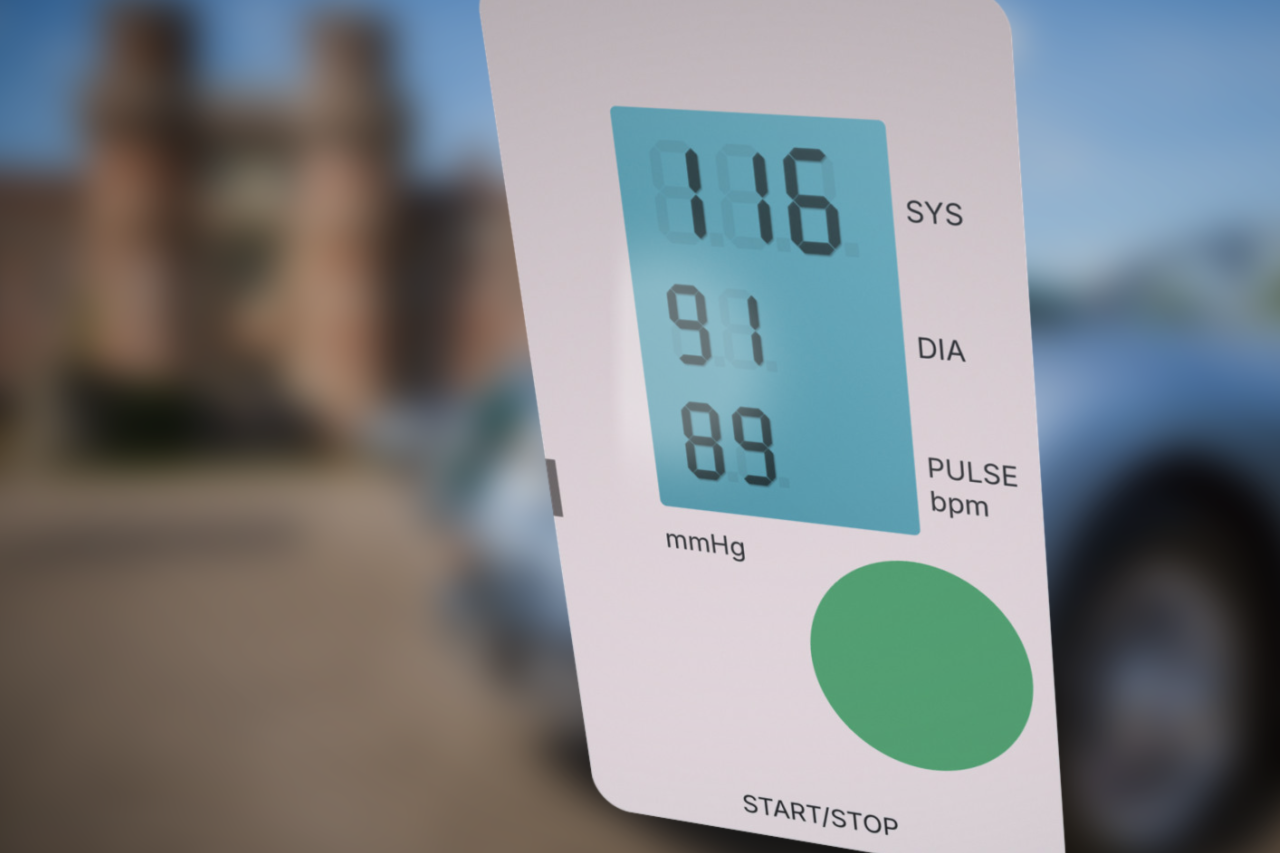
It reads value=89 unit=bpm
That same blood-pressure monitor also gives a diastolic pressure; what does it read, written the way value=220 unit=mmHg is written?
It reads value=91 unit=mmHg
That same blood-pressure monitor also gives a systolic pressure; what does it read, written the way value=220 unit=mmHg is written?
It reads value=116 unit=mmHg
